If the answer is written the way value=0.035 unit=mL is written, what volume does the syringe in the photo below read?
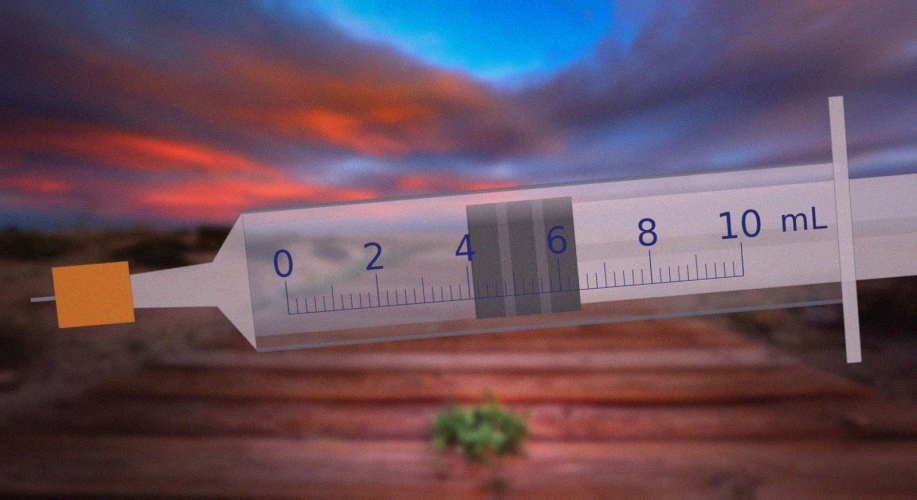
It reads value=4.1 unit=mL
